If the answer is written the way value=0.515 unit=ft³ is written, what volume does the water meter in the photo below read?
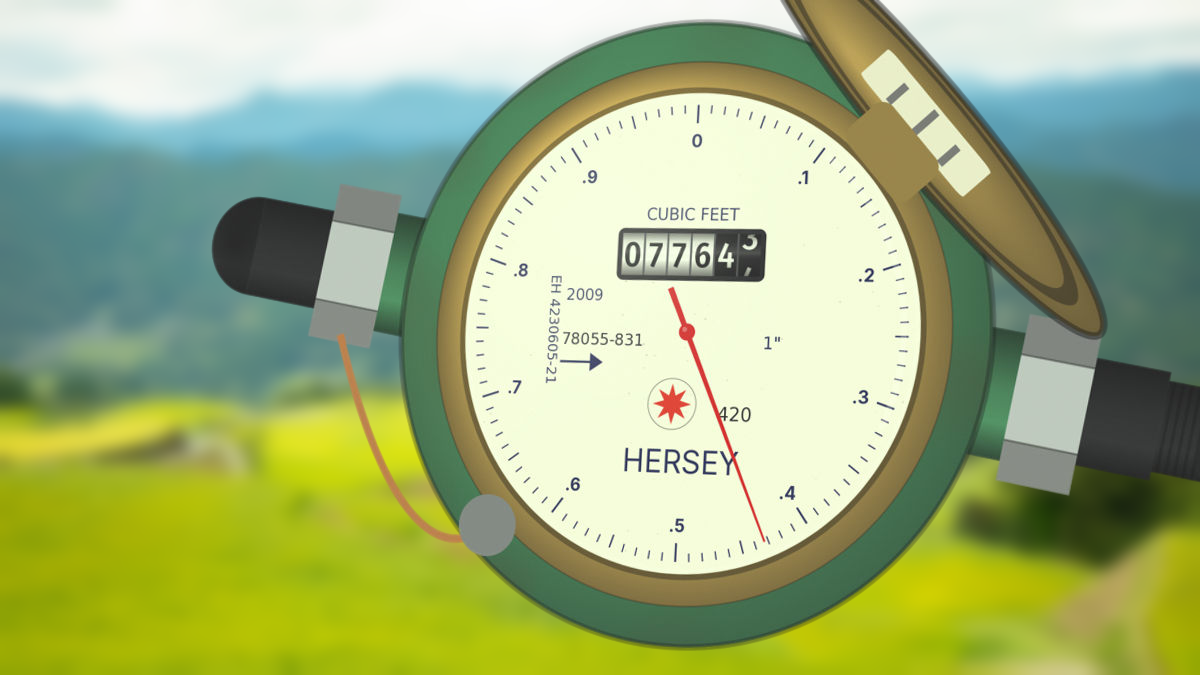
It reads value=77643.43 unit=ft³
